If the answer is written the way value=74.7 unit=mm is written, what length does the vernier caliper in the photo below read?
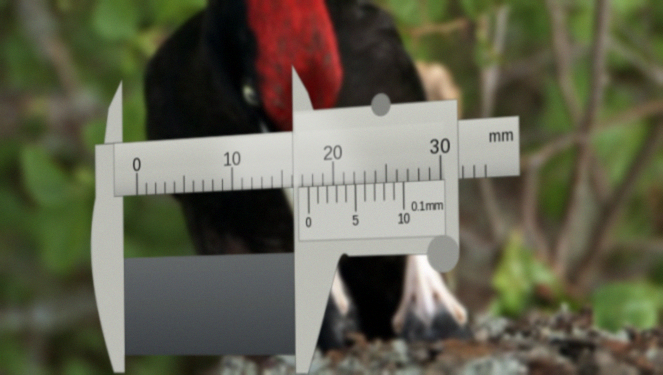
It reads value=17.6 unit=mm
